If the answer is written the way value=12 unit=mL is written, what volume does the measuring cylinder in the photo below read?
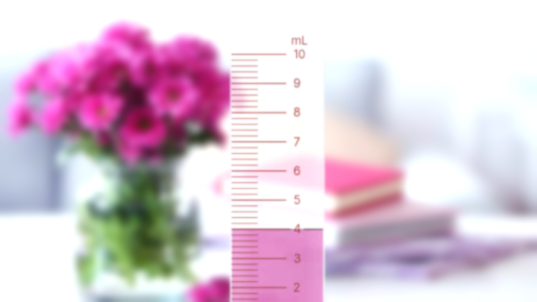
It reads value=4 unit=mL
